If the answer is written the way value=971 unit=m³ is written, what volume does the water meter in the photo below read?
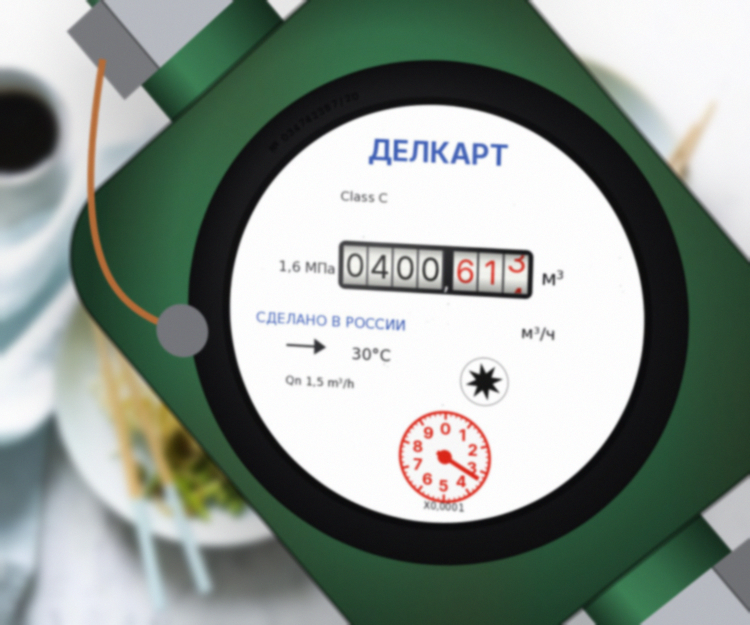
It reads value=400.6133 unit=m³
